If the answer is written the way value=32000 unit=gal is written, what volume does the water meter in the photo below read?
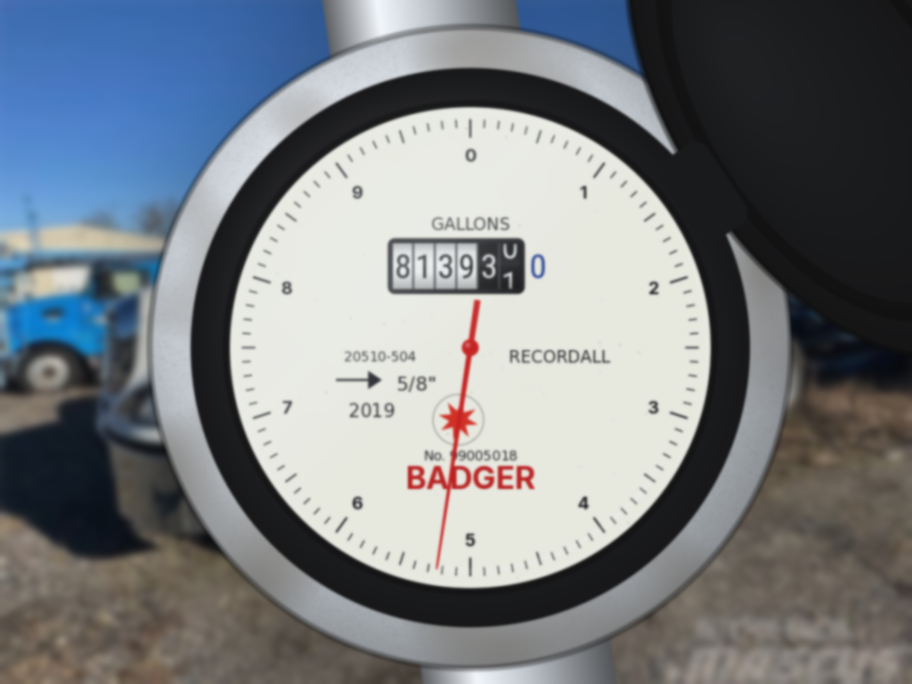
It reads value=8139305.2 unit=gal
